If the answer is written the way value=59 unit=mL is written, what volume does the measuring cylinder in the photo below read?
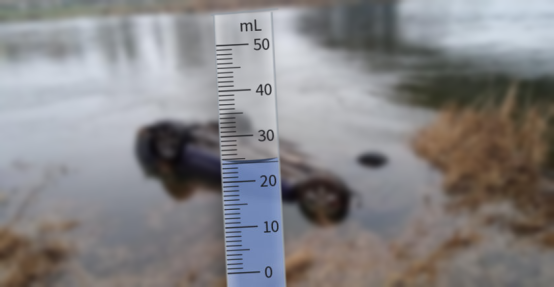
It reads value=24 unit=mL
